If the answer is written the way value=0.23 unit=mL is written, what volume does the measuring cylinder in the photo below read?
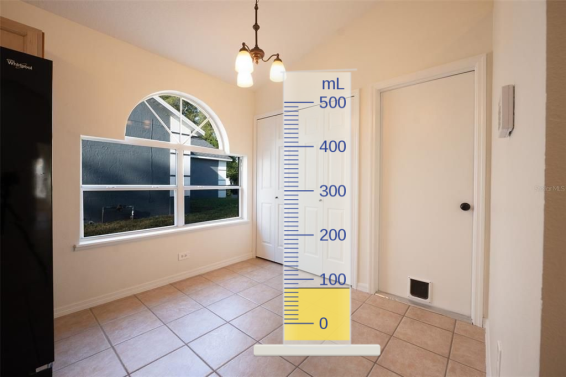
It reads value=80 unit=mL
